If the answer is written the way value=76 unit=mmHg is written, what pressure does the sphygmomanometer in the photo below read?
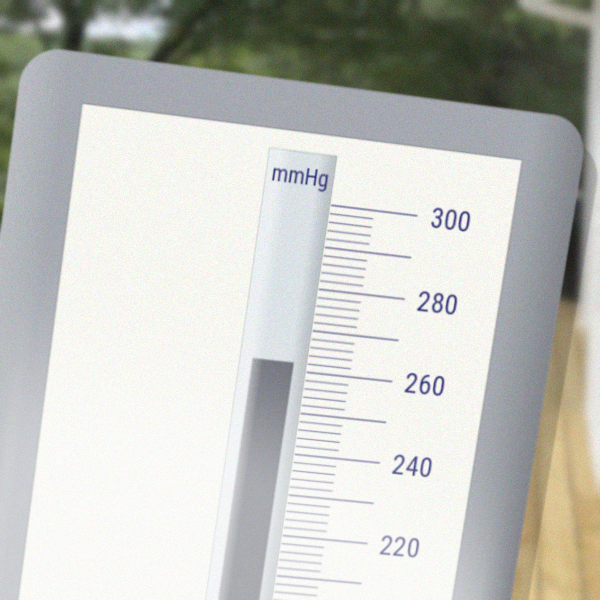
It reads value=262 unit=mmHg
